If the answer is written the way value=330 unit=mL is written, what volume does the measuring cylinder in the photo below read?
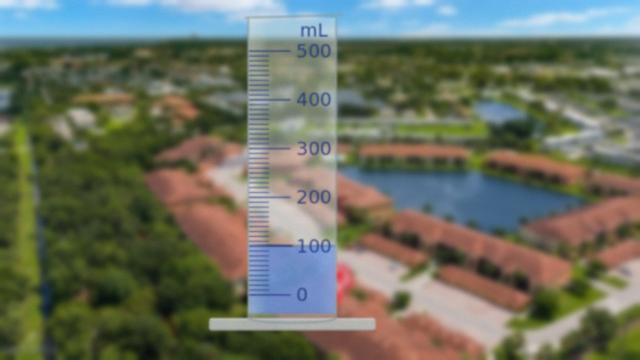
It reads value=100 unit=mL
